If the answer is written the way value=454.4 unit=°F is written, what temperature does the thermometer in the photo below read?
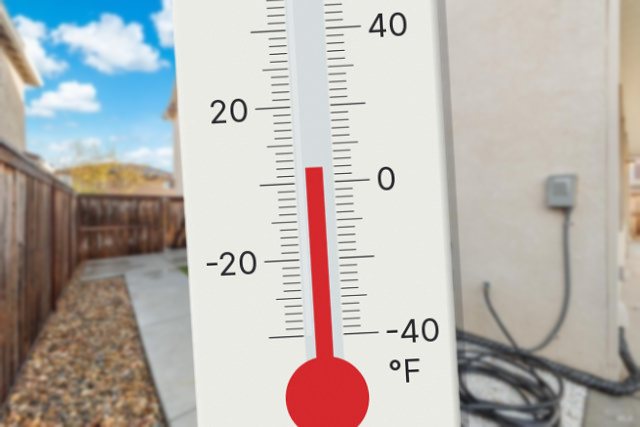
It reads value=4 unit=°F
